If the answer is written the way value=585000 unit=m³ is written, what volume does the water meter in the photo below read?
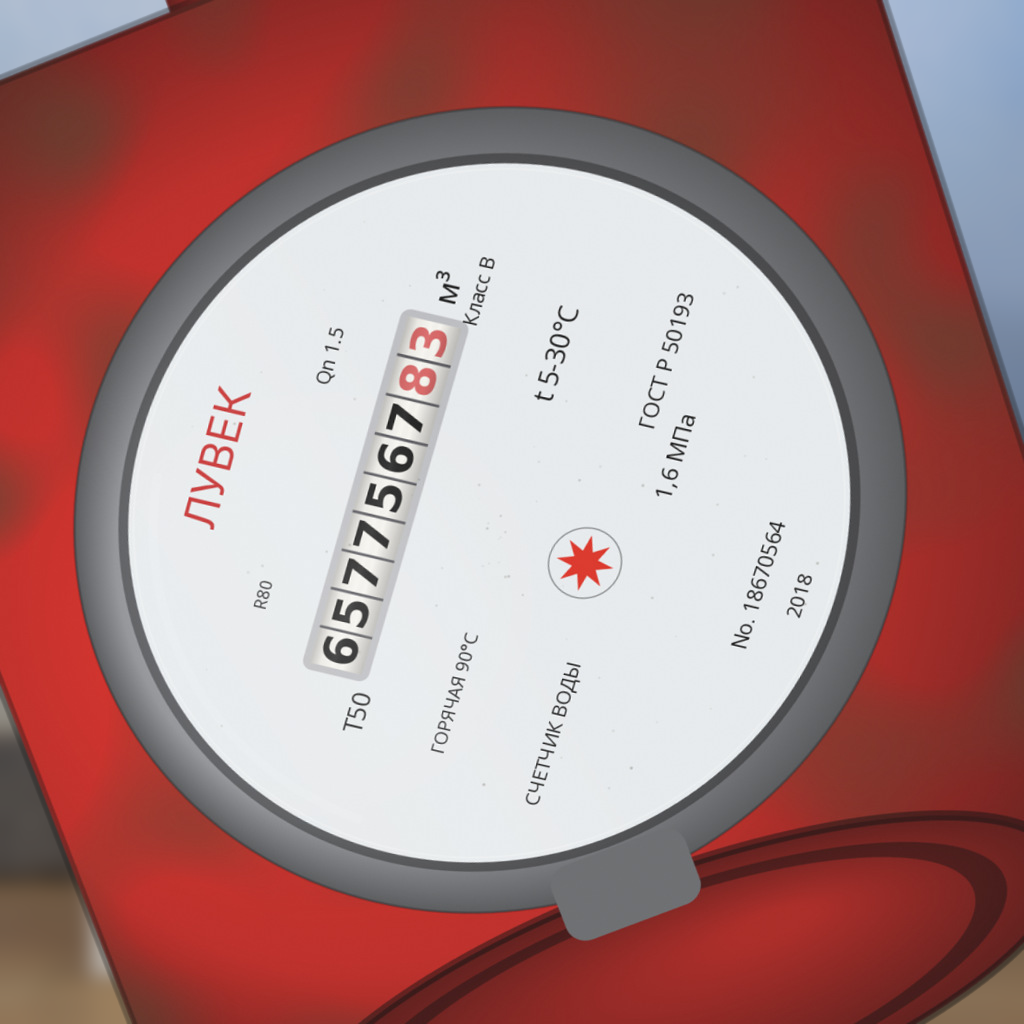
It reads value=6577567.83 unit=m³
